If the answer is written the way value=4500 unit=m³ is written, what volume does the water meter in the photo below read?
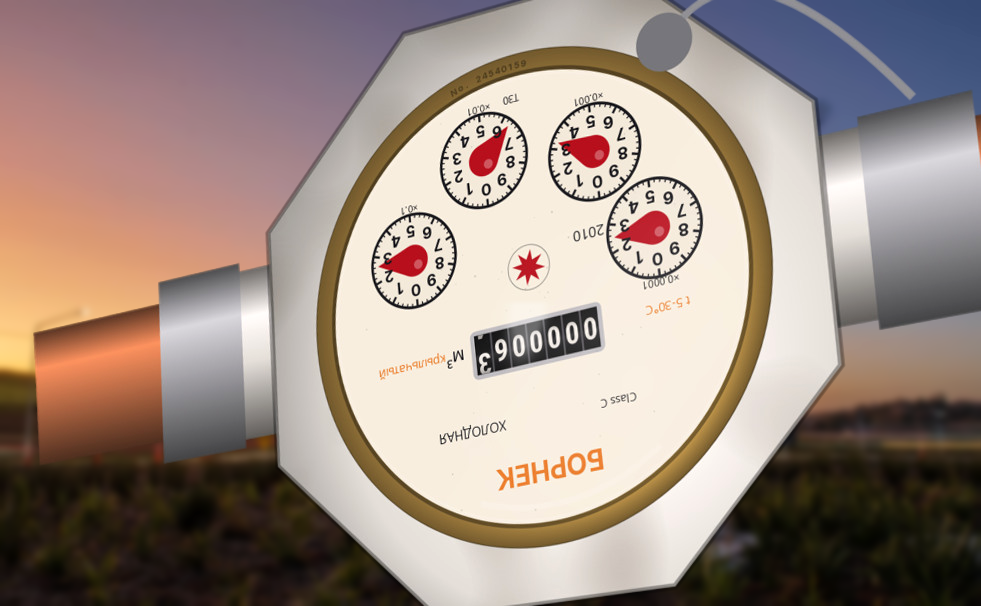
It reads value=63.2632 unit=m³
